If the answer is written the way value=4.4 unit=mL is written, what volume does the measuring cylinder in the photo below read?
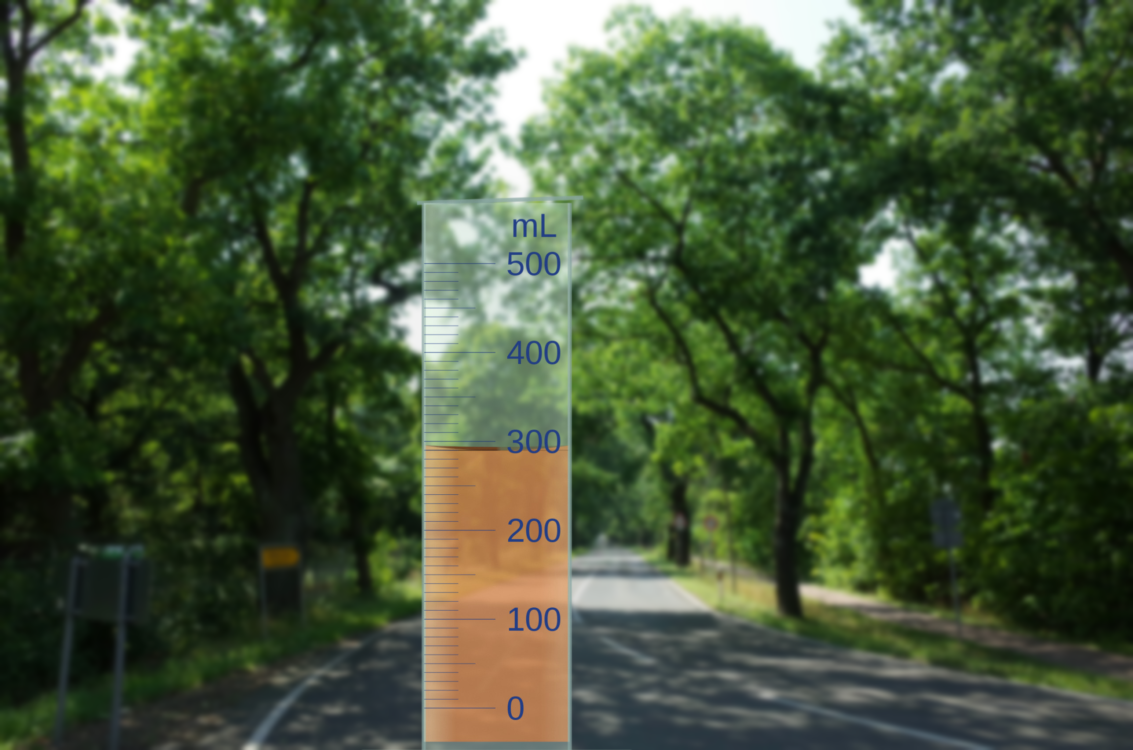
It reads value=290 unit=mL
